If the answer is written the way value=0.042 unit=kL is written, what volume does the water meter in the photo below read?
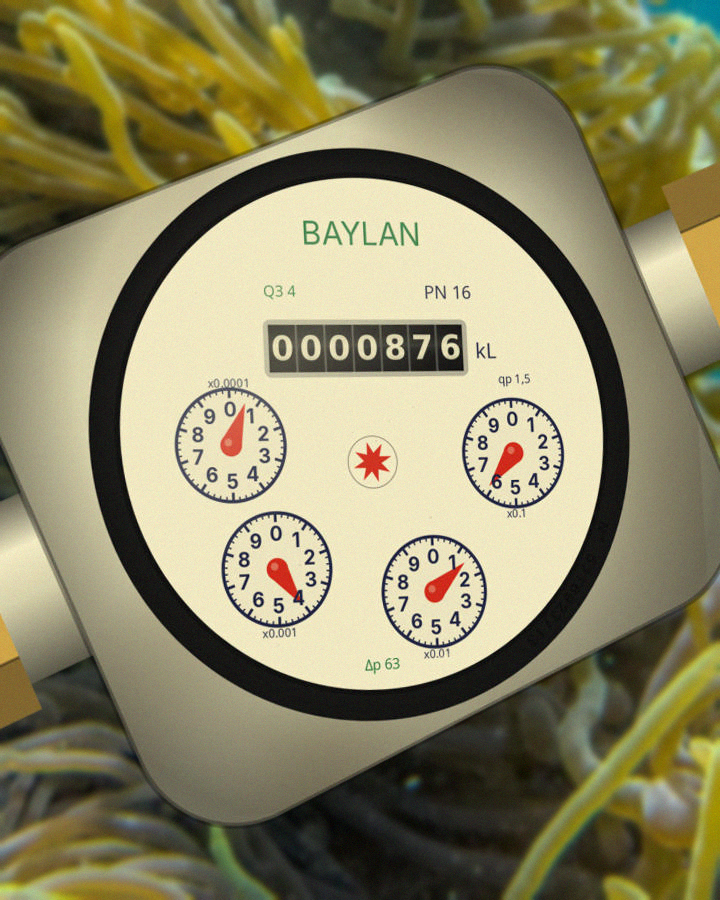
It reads value=876.6140 unit=kL
